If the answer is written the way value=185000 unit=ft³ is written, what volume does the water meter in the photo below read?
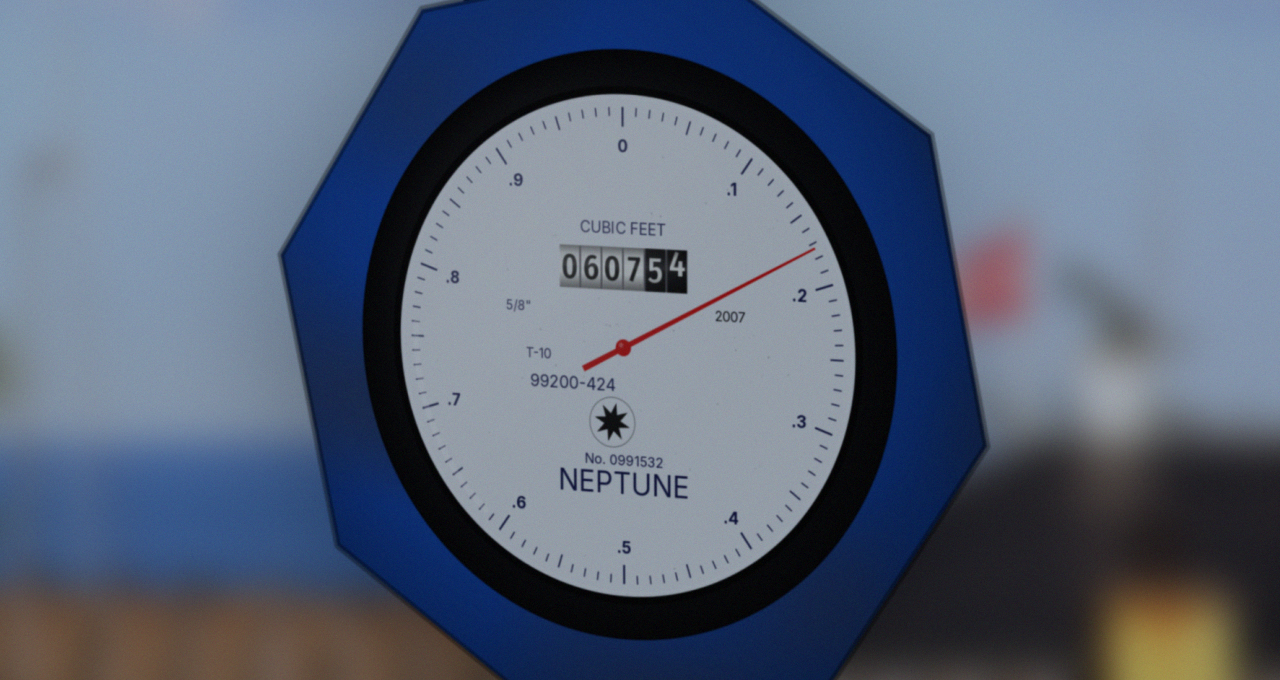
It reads value=60754.17 unit=ft³
